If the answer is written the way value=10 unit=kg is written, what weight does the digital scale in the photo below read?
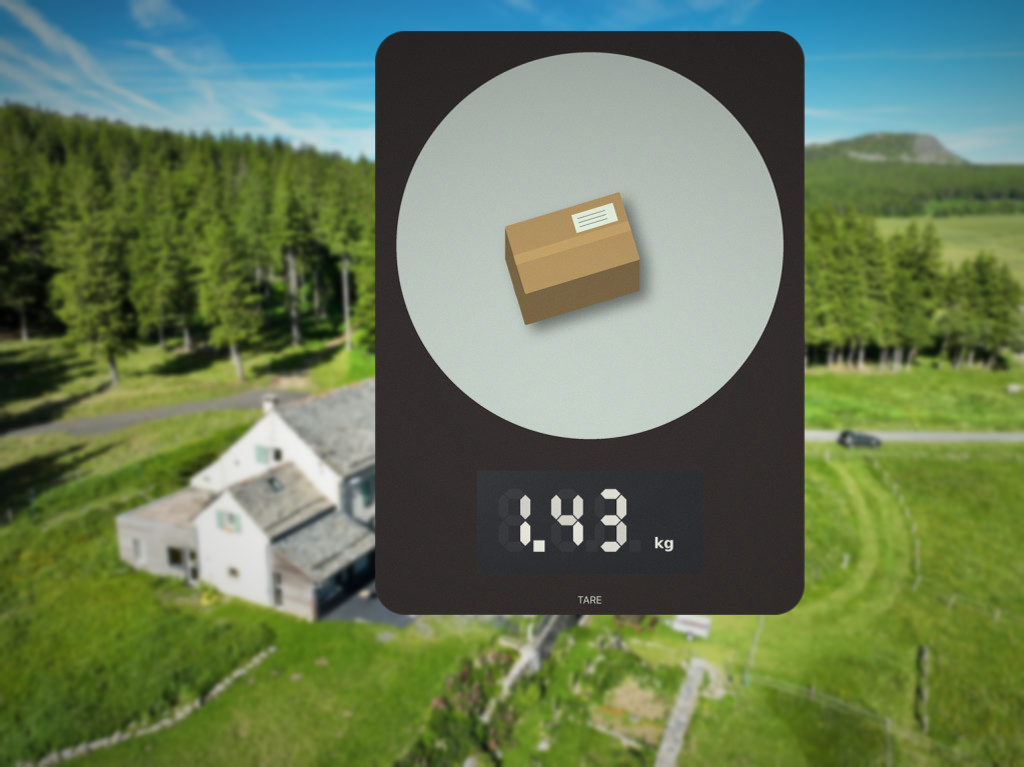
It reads value=1.43 unit=kg
